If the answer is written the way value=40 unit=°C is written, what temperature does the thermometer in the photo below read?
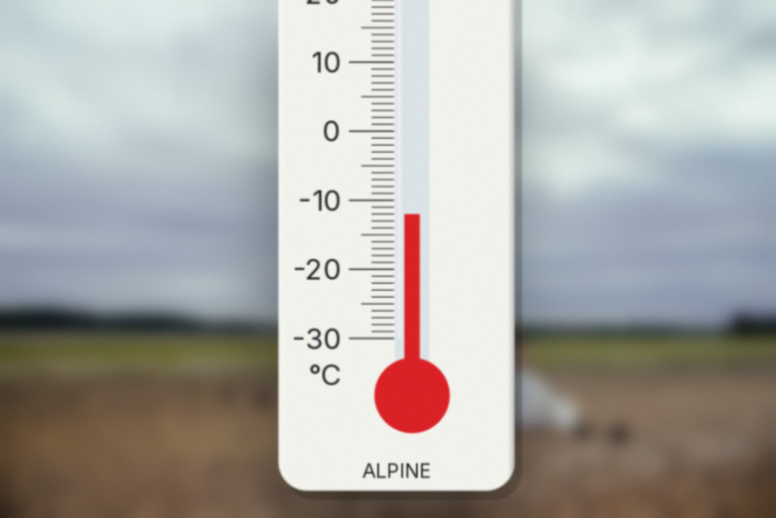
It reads value=-12 unit=°C
